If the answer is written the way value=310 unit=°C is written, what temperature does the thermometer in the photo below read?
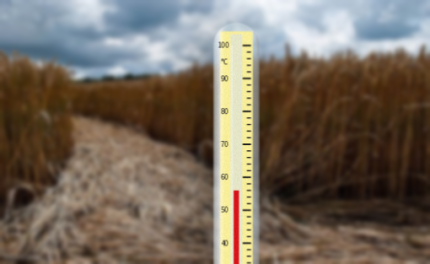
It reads value=56 unit=°C
